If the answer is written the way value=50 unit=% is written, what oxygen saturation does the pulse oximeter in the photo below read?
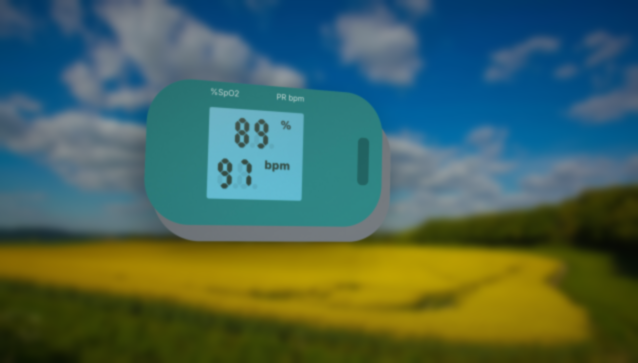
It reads value=89 unit=%
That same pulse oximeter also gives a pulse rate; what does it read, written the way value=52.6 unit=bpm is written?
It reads value=97 unit=bpm
